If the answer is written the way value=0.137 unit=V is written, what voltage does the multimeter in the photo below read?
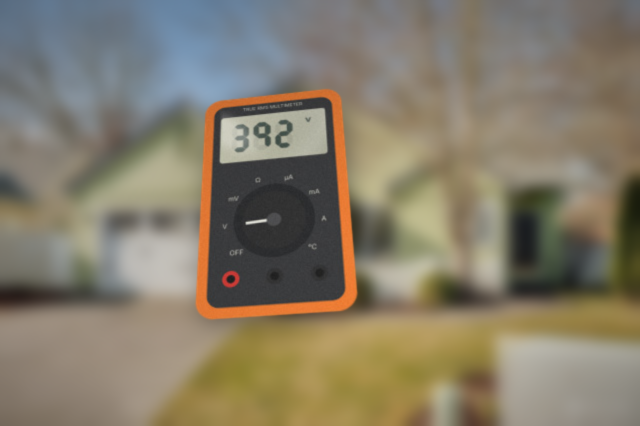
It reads value=392 unit=V
